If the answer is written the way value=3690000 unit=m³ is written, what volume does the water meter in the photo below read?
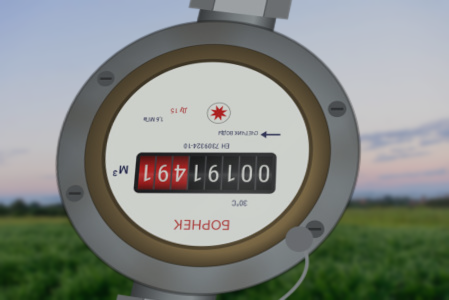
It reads value=191.491 unit=m³
